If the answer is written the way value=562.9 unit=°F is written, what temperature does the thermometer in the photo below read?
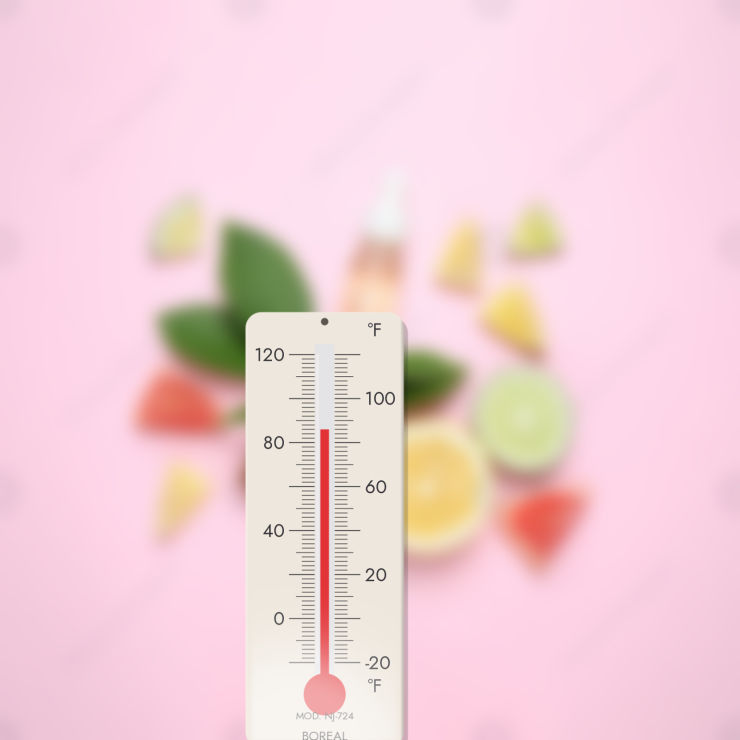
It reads value=86 unit=°F
